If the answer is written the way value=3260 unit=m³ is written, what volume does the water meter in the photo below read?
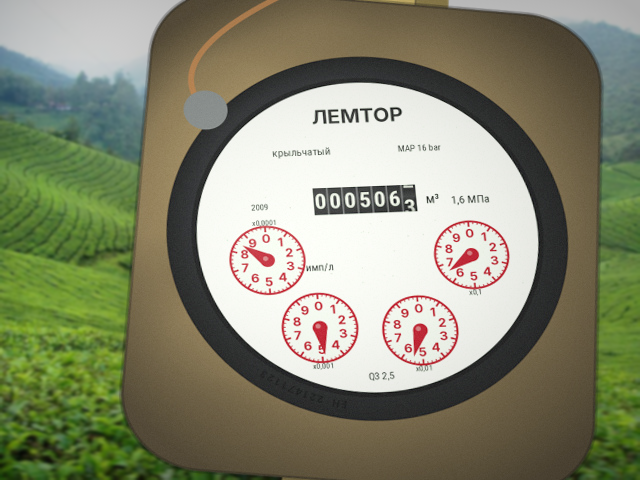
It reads value=5062.6548 unit=m³
